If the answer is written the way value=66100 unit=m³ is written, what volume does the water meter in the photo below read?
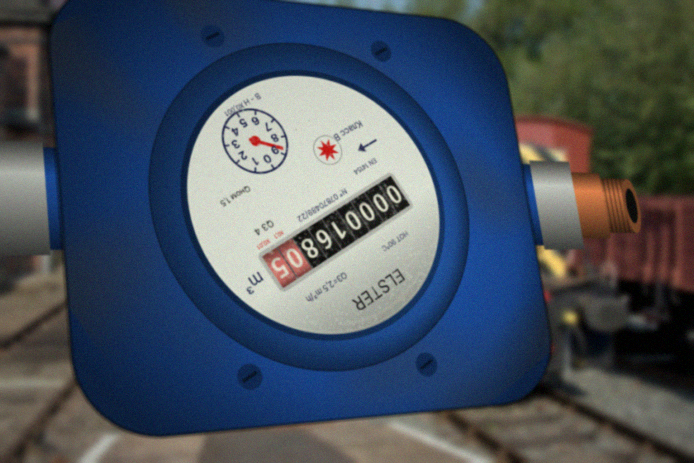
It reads value=168.058 unit=m³
